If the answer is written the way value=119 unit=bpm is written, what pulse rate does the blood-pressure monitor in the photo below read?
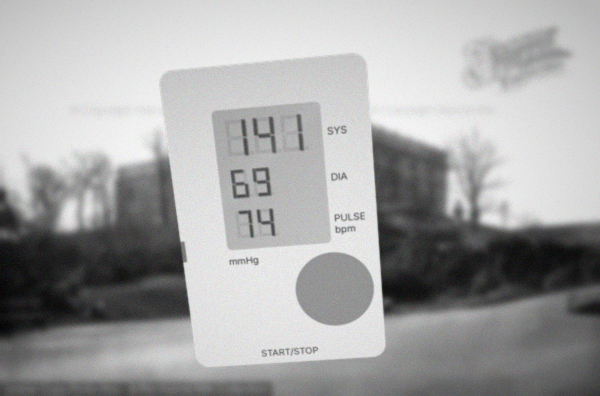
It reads value=74 unit=bpm
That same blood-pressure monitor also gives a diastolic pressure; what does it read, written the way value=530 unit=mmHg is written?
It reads value=69 unit=mmHg
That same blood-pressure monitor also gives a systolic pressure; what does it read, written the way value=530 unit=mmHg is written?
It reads value=141 unit=mmHg
